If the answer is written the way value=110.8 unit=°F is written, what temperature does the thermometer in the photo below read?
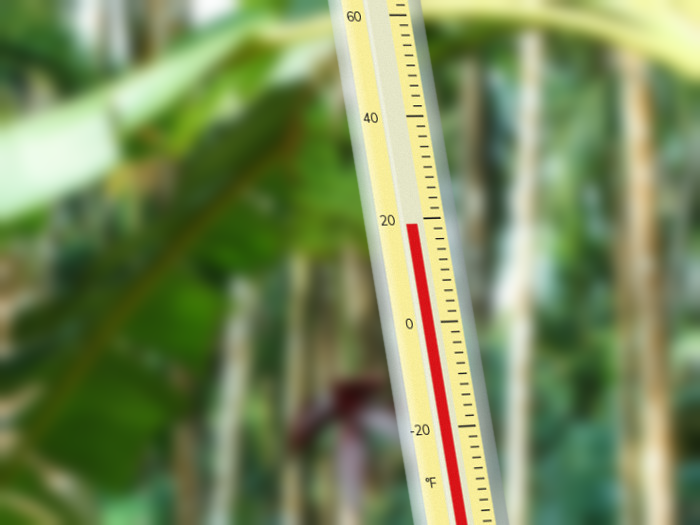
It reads value=19 unit=°F
